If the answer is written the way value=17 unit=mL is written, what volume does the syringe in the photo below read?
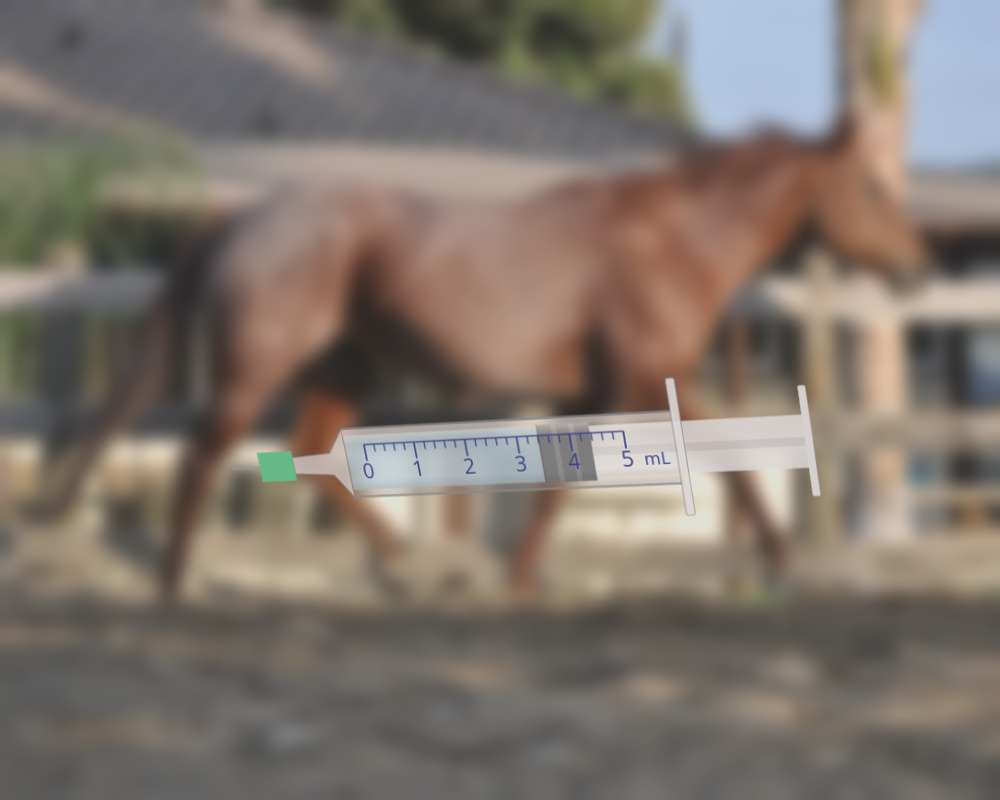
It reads value=3.4 unit=mL
